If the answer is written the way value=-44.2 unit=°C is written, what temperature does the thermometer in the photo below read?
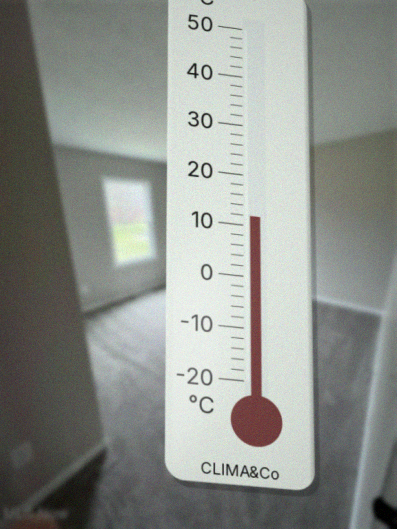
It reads value=12 unit=°C
